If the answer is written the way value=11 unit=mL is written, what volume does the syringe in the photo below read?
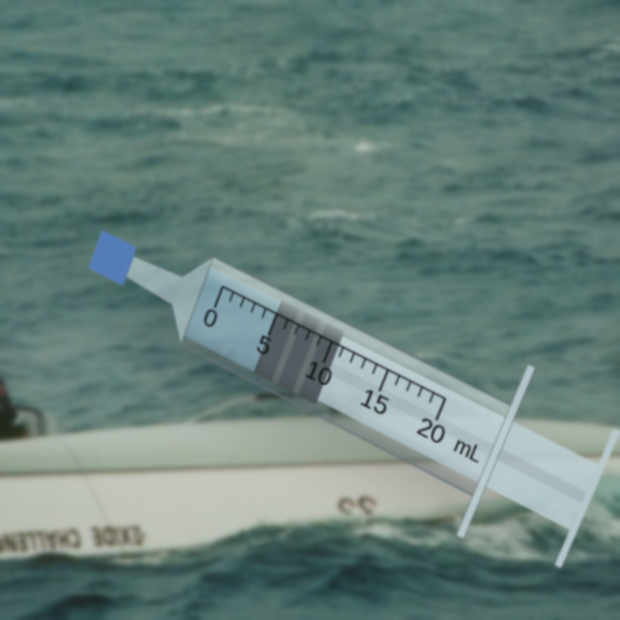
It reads value=5 unit=mL
